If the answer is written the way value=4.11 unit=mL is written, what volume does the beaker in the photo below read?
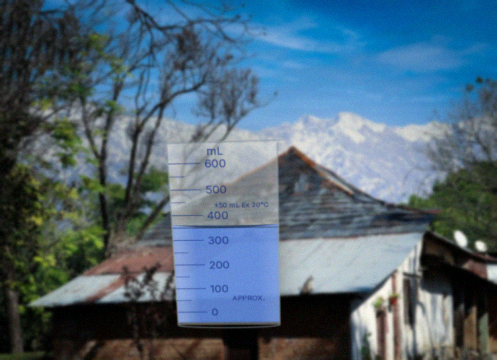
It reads value=350 unit=mL
